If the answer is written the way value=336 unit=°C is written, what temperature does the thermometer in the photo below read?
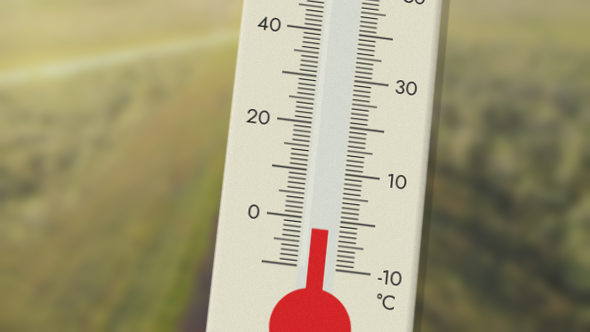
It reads value=-2 unit=°C
